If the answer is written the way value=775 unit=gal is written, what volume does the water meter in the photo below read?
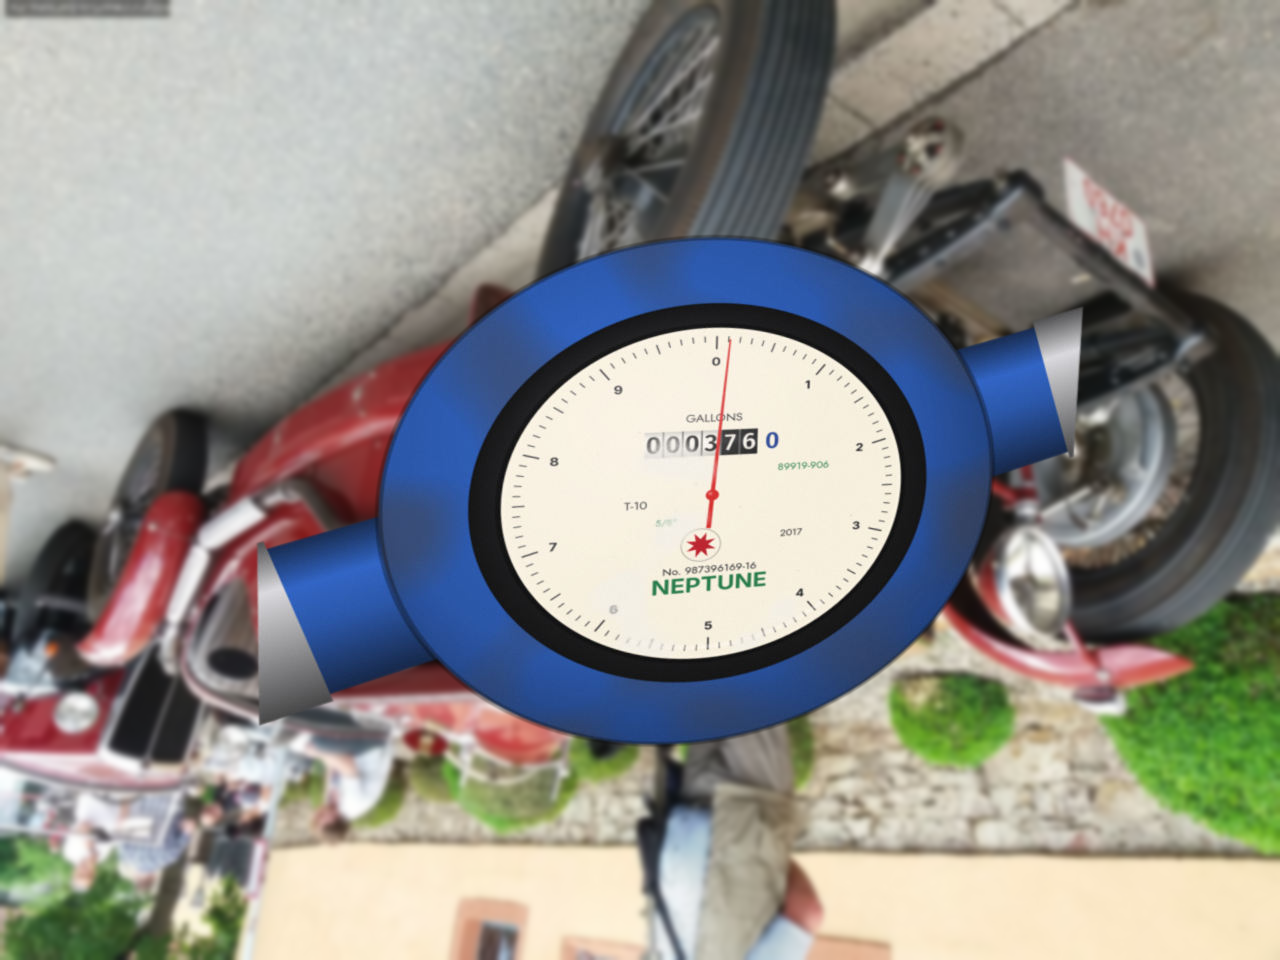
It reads value=3760.1 unit=gal
